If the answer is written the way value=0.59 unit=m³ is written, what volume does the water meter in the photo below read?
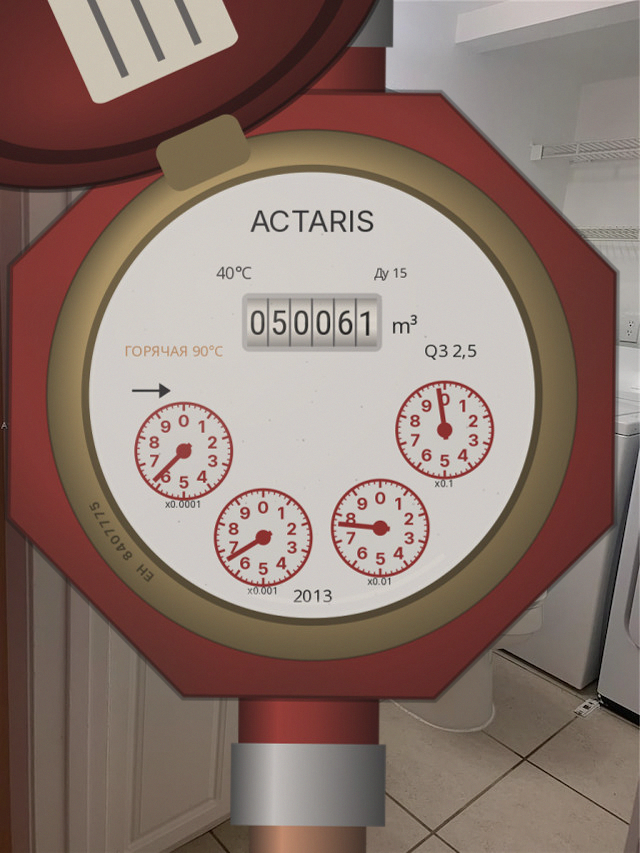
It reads value=50060.9766 unit=m³
